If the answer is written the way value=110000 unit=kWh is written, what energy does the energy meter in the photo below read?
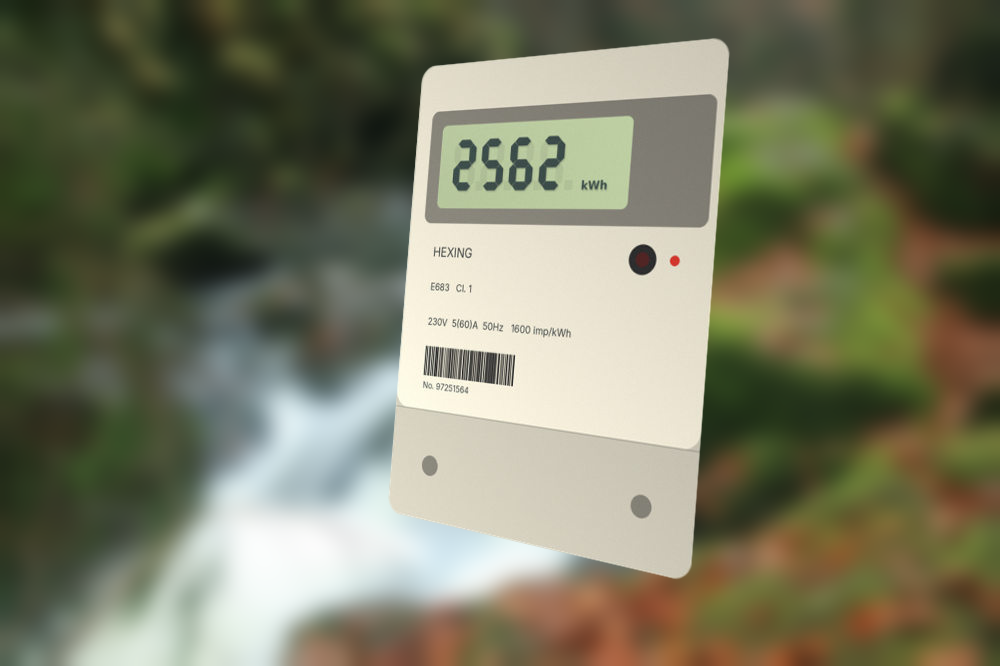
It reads value=2562 unit=kWh
